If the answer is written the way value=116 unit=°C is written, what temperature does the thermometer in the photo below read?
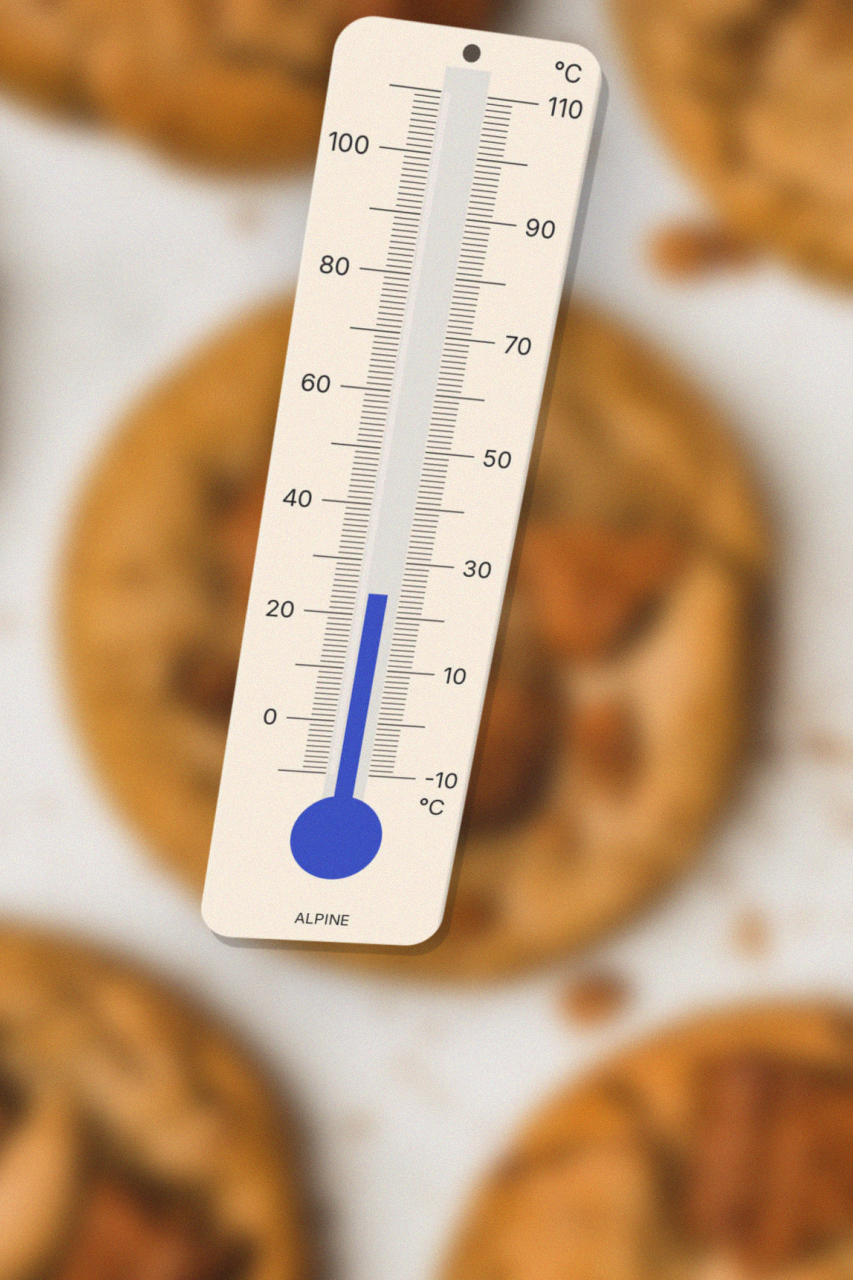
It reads value=24 unit=°C
